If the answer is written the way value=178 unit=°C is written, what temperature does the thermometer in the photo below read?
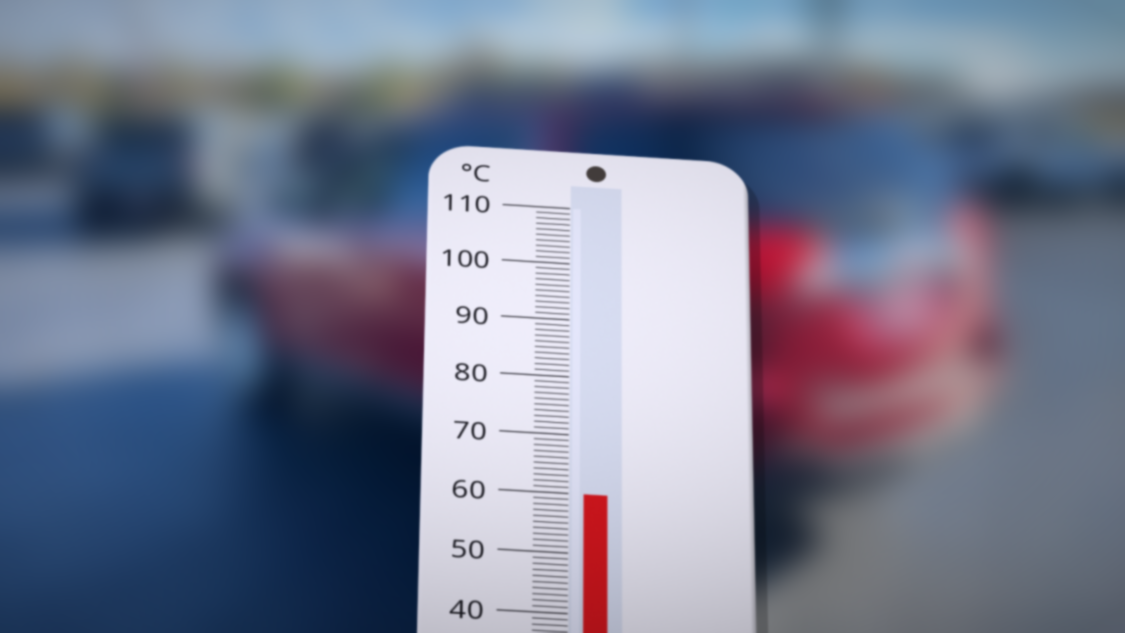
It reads value=60 unit=°C
